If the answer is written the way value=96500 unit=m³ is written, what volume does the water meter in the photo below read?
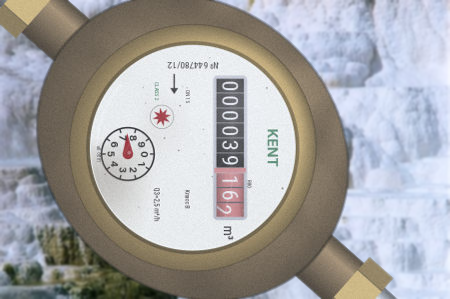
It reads value=39.1617 unit=m³
